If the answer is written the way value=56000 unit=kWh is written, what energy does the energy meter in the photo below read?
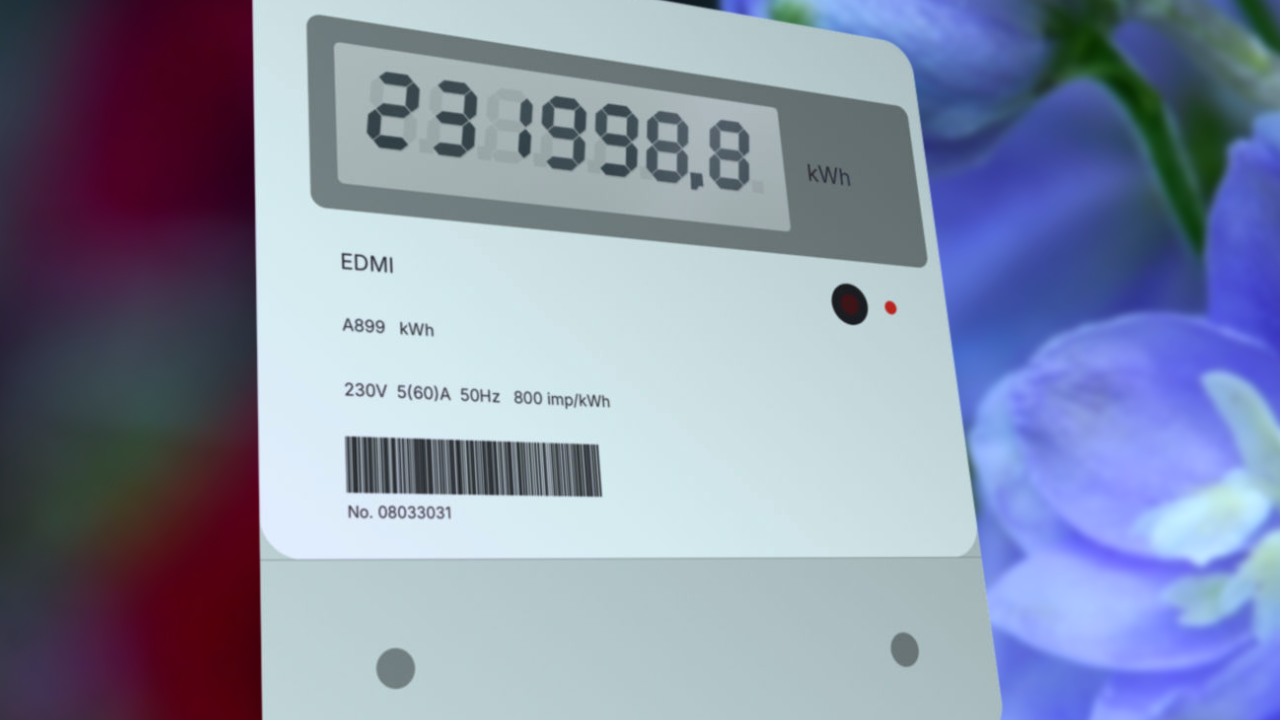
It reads value=231998.8 unit=kWh
